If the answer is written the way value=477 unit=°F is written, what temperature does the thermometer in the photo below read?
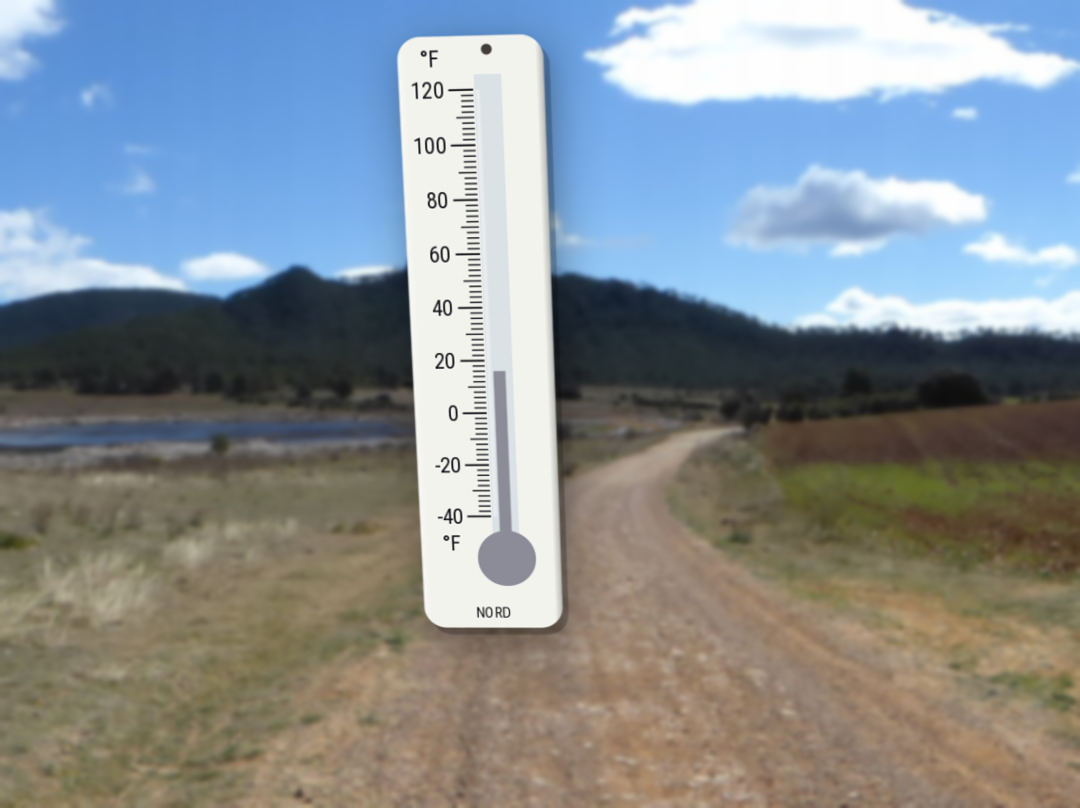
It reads value=16 unit=°F
